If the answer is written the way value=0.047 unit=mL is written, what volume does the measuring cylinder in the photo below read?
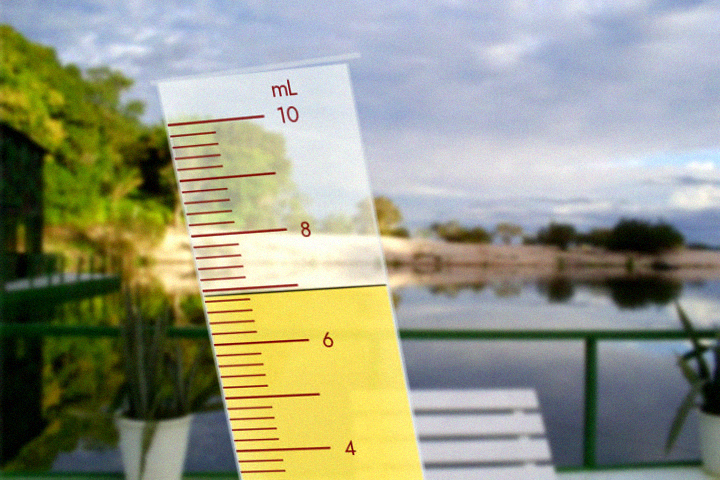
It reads value=6.9 unit=mL
